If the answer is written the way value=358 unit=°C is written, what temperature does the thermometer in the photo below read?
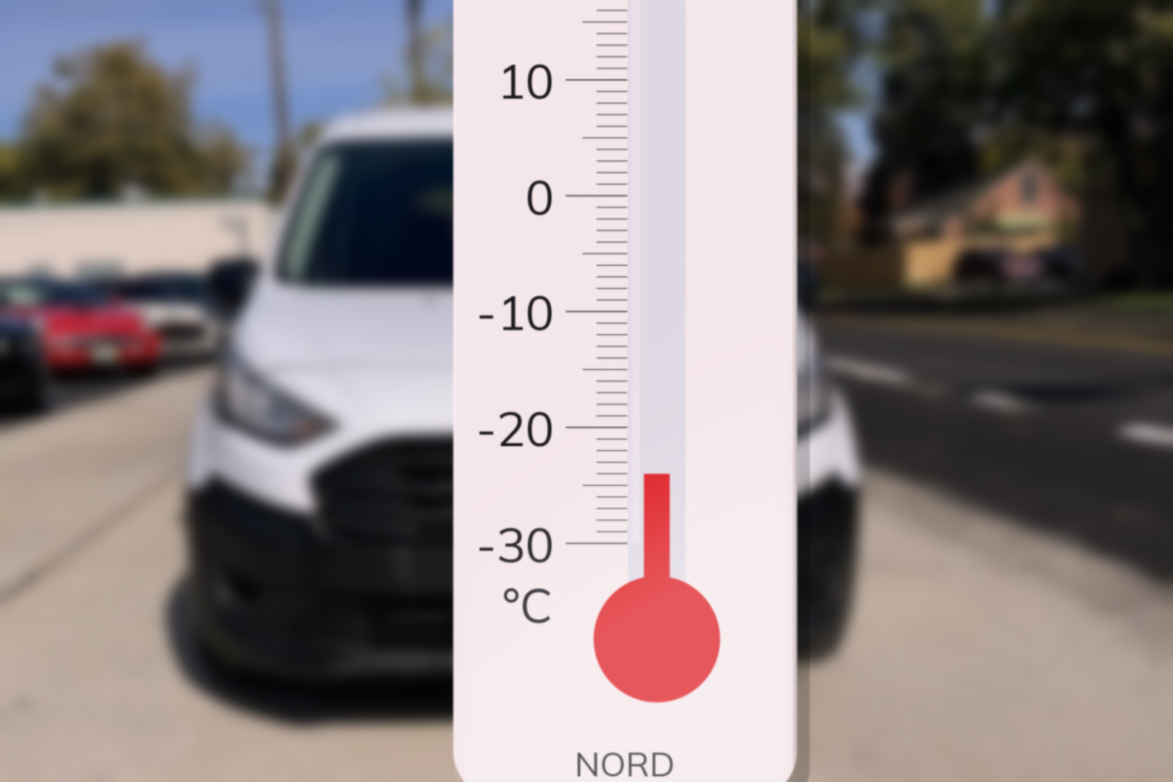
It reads value=-24 unit=°C
